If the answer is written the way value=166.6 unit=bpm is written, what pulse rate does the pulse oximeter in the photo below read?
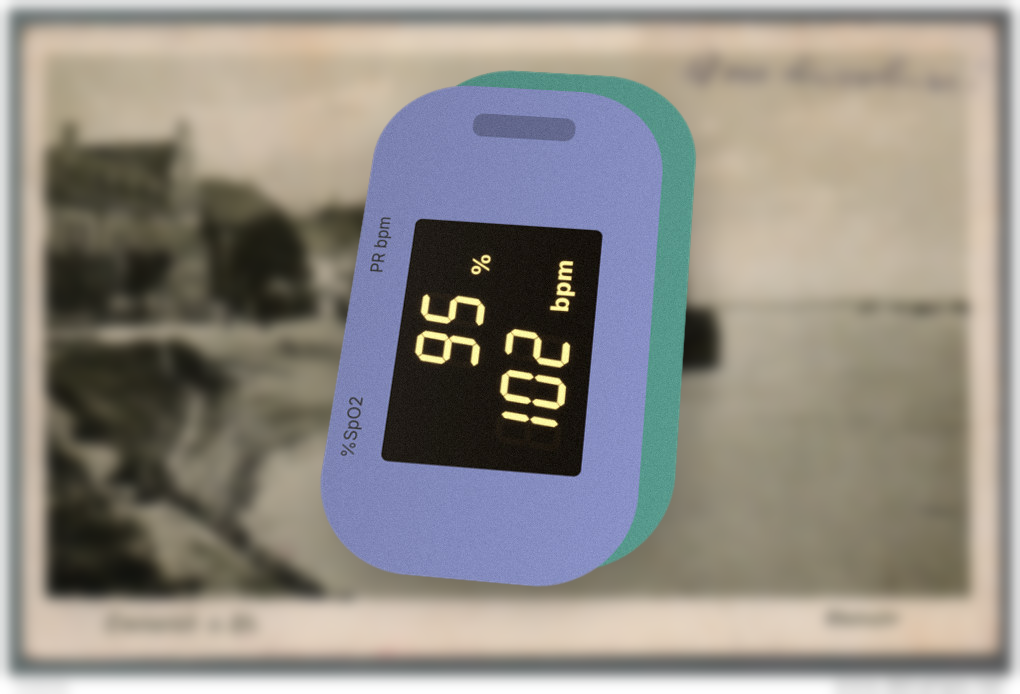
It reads value=102 unit=bpm
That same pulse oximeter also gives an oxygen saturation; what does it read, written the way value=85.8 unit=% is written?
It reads value=95 unit=%
